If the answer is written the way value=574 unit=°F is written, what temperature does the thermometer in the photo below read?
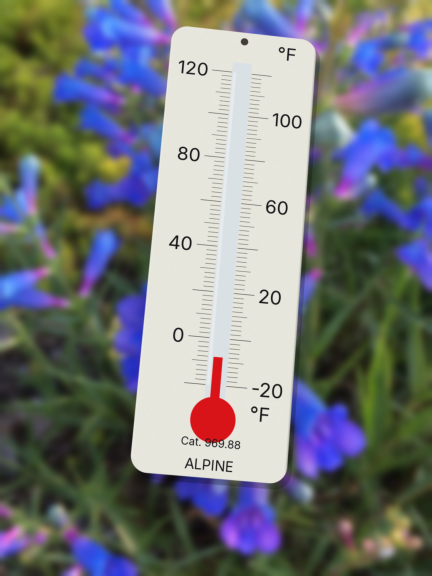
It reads value=-8 unit=°F
